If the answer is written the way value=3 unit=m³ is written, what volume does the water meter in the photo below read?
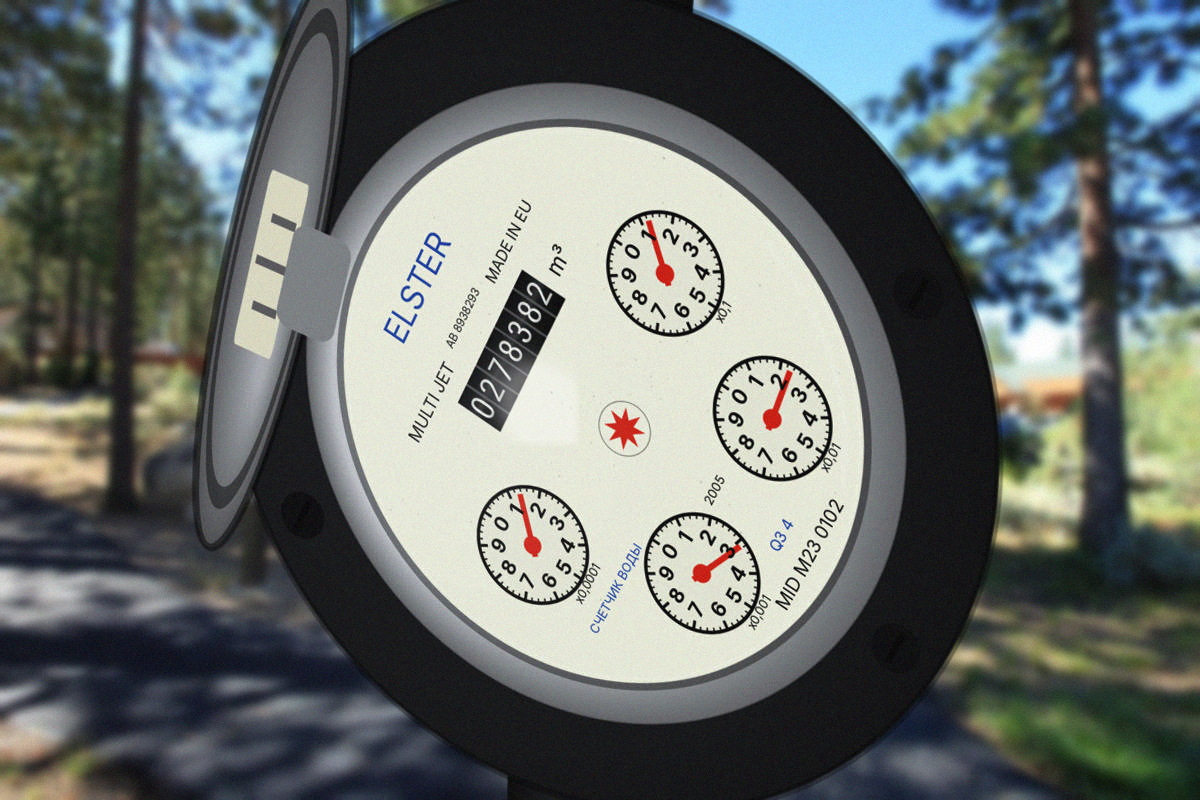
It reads value=278382.1231 unit=m³
